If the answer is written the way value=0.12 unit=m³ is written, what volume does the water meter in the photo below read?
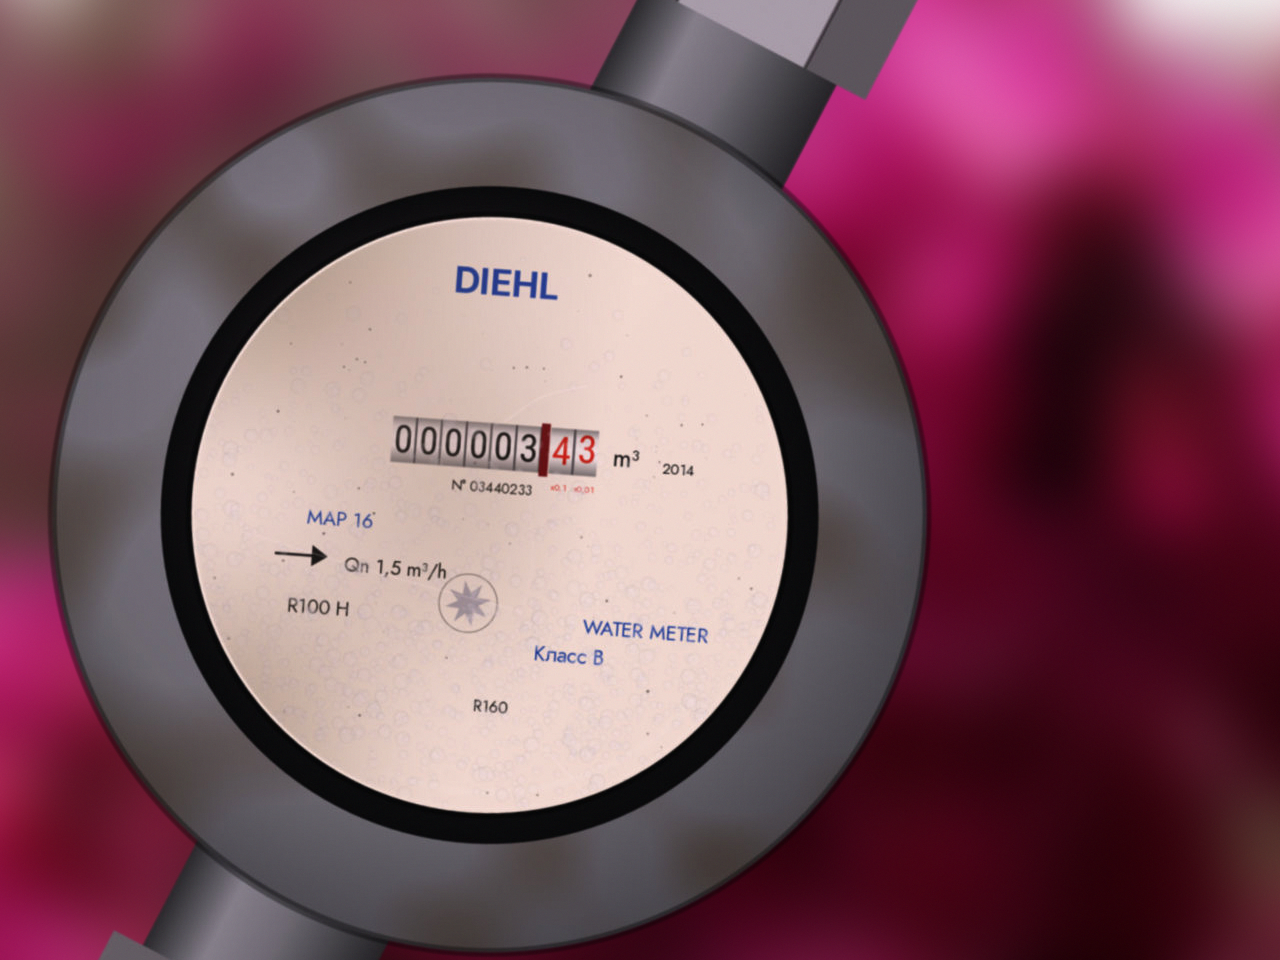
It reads value=3.43 unit=m³
